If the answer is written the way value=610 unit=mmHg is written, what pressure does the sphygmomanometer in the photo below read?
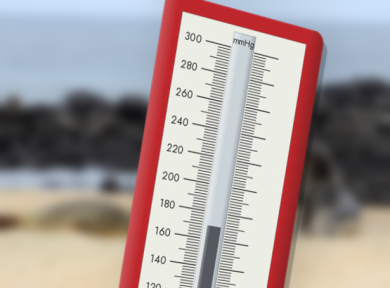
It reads value=170 unit=mmHg
